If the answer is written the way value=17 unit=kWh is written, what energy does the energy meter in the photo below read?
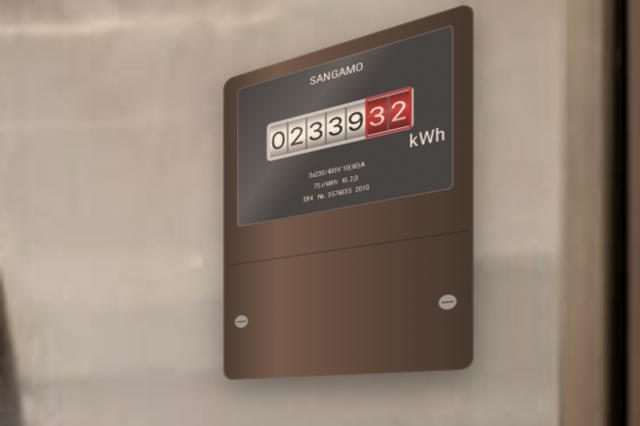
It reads value=2339.32 unit=kWh
